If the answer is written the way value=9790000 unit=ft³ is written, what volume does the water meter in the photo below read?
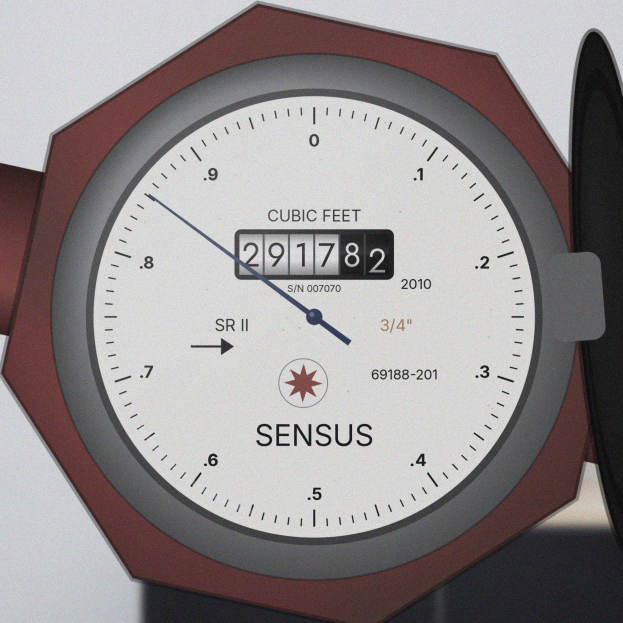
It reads value=291781.85 unit=ft³
